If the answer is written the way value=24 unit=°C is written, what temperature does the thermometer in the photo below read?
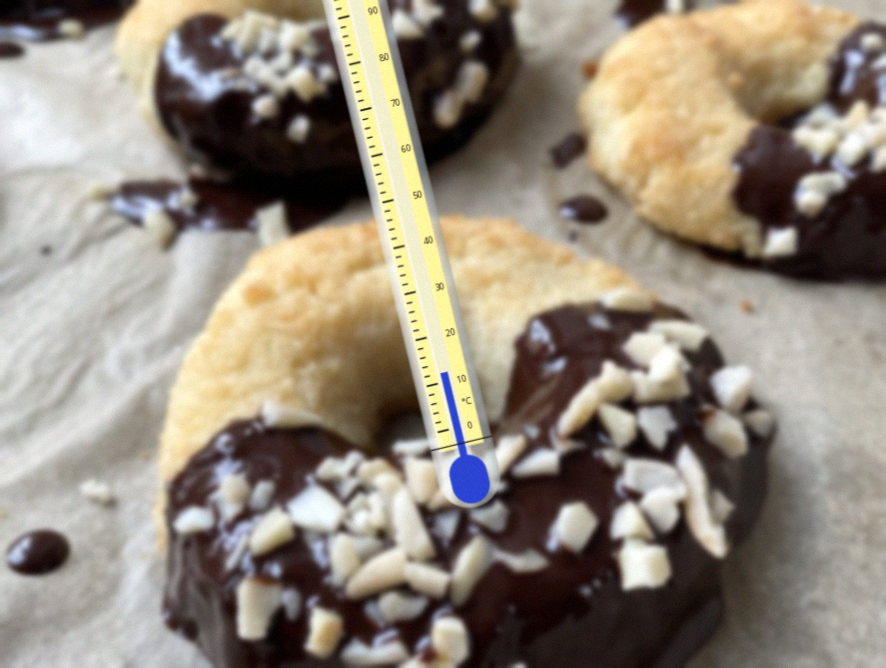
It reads value=12 unit=°C
